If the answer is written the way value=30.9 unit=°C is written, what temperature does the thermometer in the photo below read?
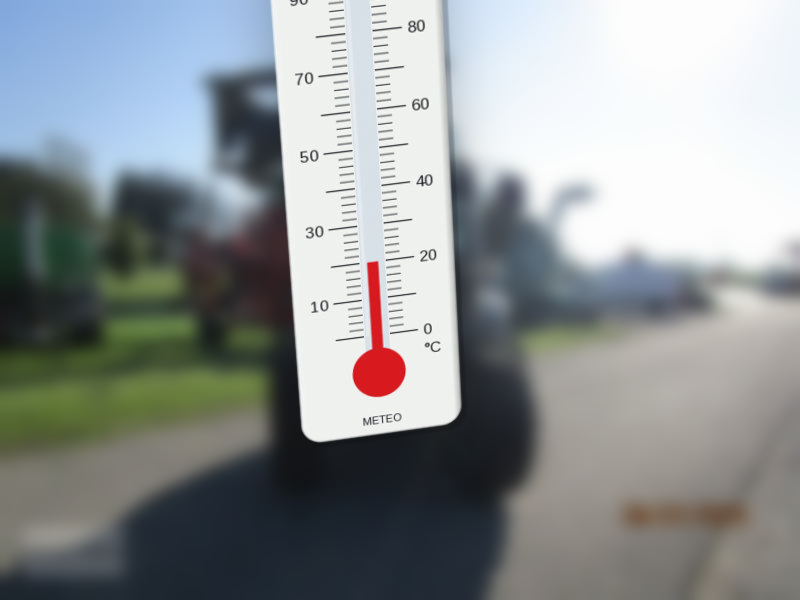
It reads value=20 unit=°C
